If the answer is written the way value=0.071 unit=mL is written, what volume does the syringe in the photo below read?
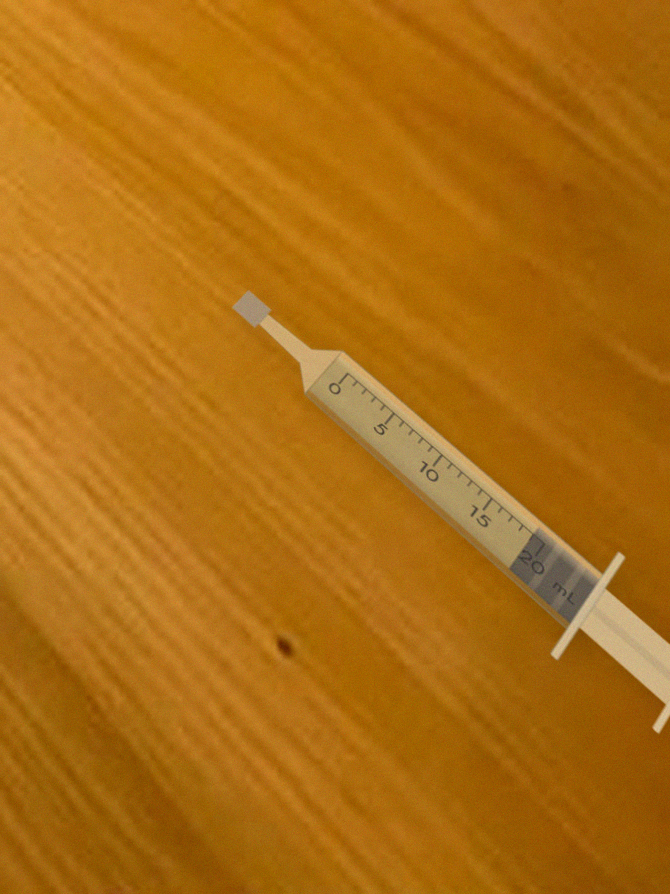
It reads value=19 unit=mL
